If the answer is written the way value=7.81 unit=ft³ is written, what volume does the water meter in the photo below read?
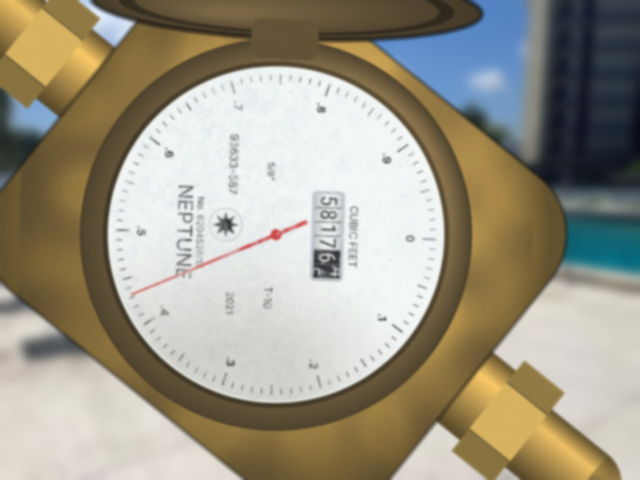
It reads value=581764.43 unit=ft³
